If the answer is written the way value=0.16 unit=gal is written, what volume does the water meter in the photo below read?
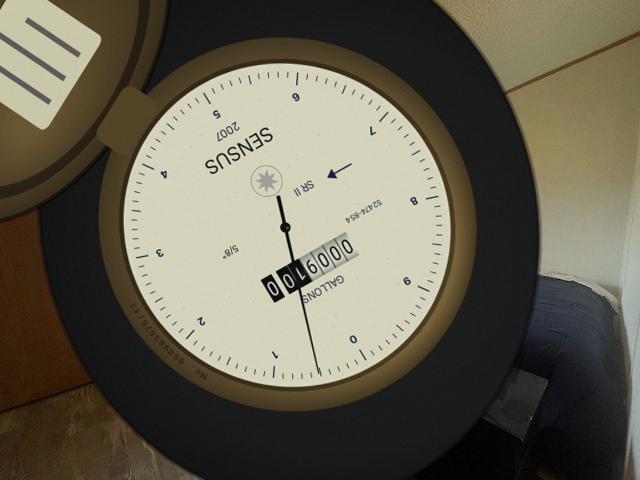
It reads value=9100.5 unit=gal
